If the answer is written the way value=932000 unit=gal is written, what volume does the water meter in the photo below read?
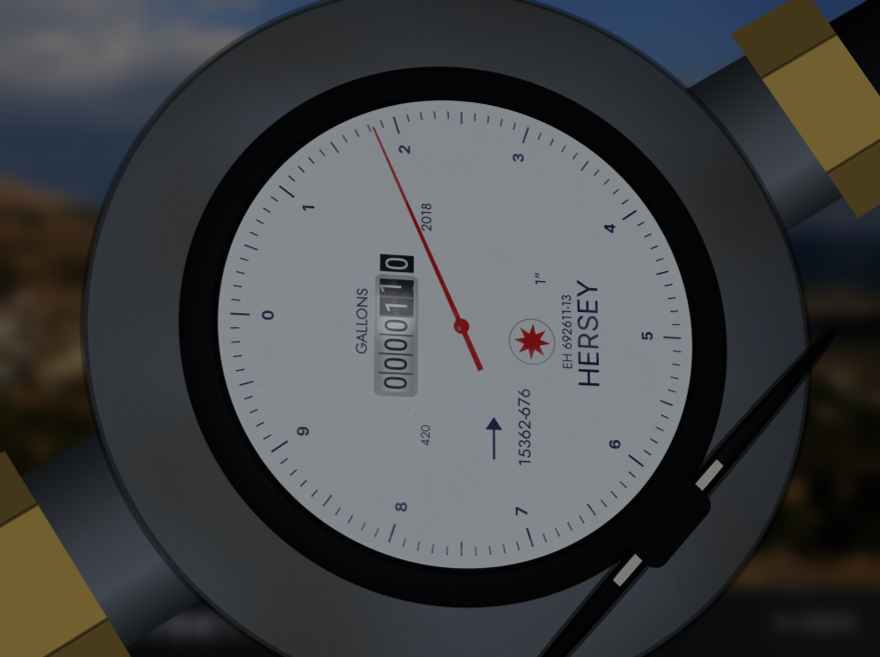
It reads value=111.8 unit=gal
